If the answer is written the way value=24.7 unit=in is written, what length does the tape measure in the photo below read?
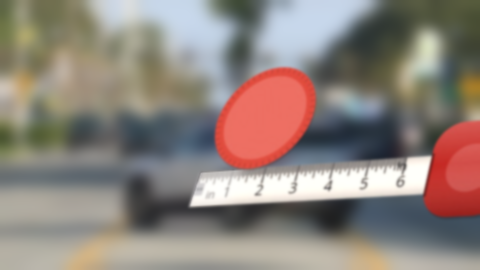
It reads value=3 unit=in
